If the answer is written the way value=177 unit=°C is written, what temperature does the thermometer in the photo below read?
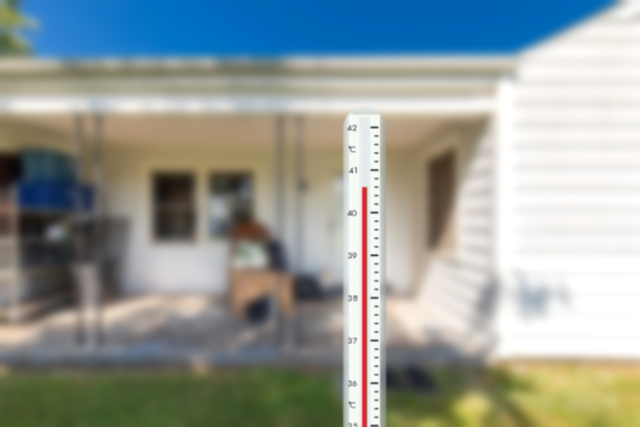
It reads value=40.6 unit=°C
